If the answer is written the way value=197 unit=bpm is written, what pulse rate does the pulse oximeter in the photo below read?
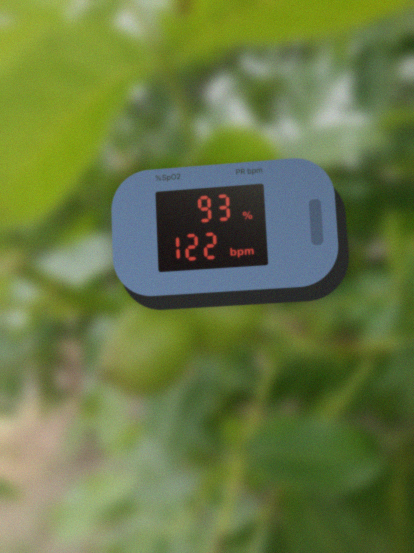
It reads value=122 unit=bpm
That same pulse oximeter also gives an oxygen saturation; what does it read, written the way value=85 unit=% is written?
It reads value=93 unit=%
